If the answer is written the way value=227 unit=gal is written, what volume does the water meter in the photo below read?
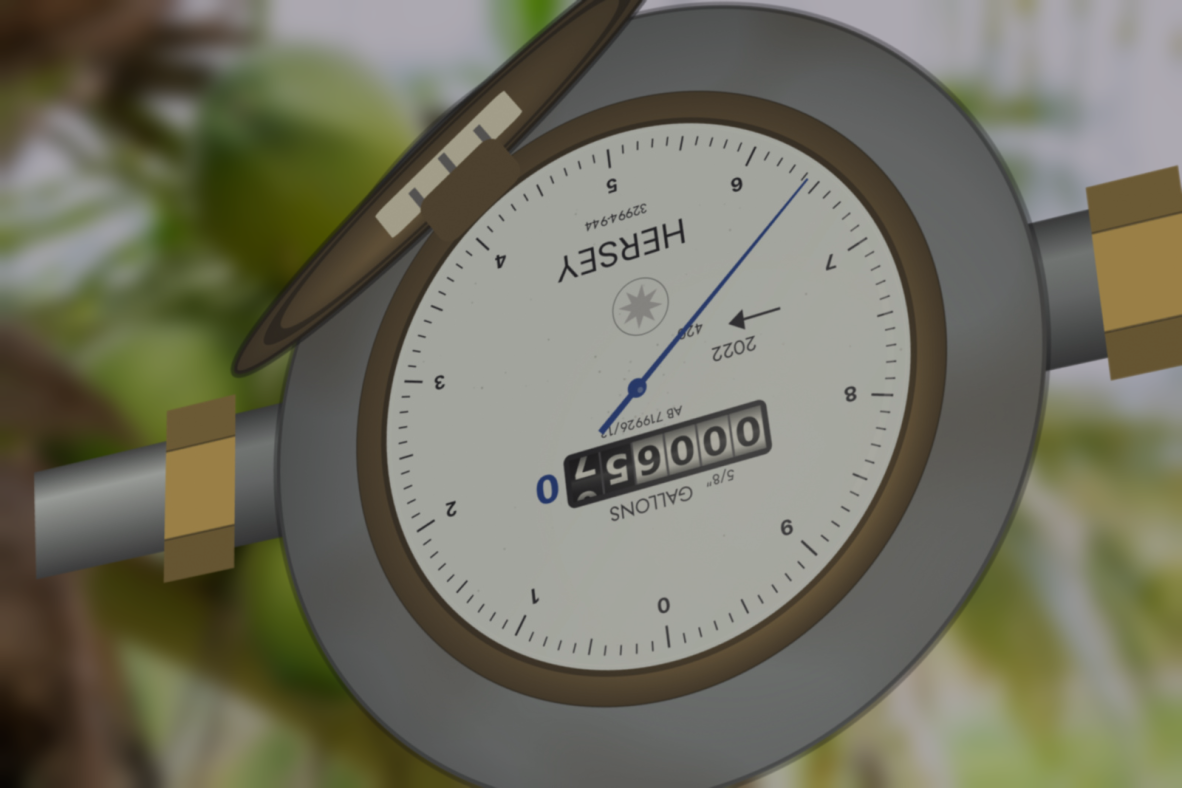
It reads value=6566.4 unit=gal
